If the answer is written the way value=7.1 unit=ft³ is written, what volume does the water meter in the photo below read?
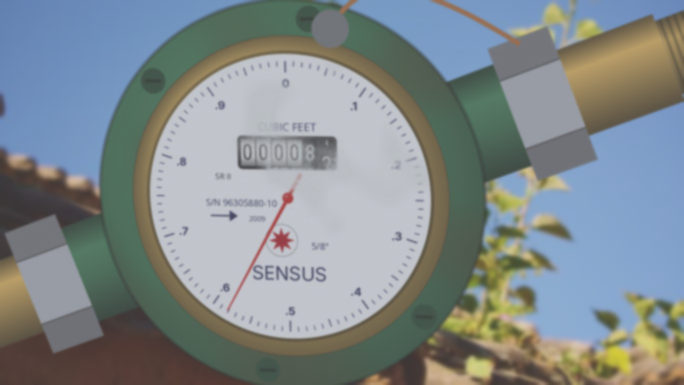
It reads value=81.58 unit=ft³
